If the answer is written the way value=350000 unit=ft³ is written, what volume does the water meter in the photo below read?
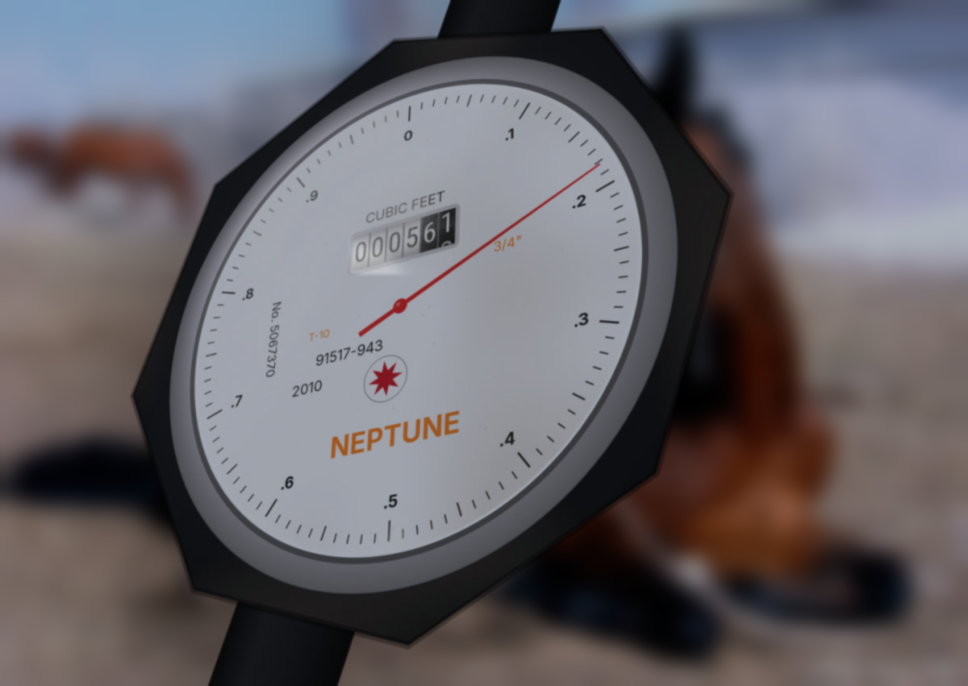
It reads value=561.18 unit=ft³
